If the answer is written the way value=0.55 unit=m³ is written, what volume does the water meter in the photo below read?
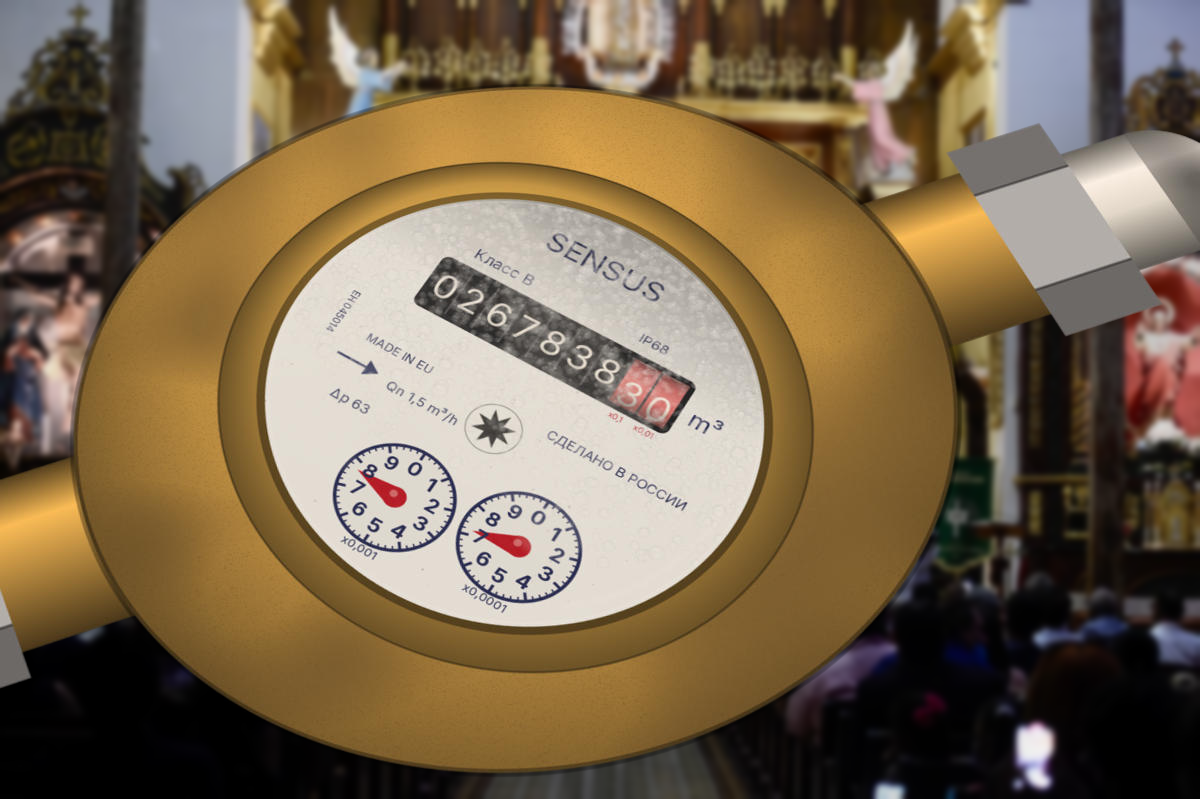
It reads value=267838.2977 unit=m³
